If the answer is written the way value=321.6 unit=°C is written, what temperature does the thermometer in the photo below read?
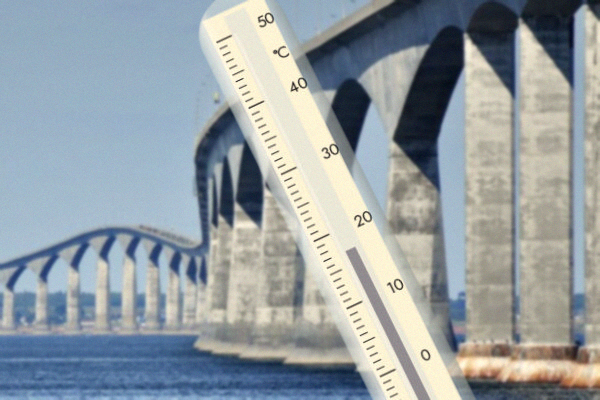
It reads value=17 unit=°C
